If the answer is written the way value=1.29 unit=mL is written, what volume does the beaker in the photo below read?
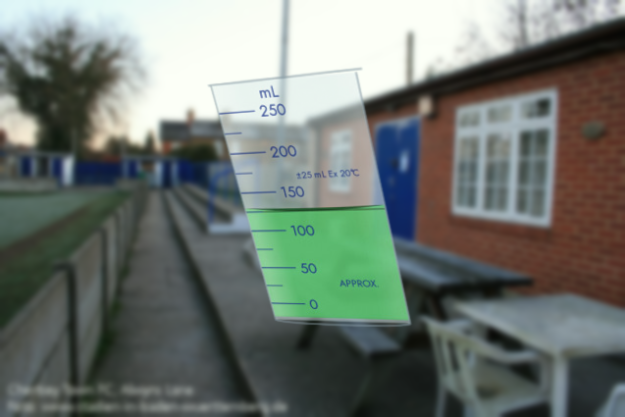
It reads value=125 unit=mL
